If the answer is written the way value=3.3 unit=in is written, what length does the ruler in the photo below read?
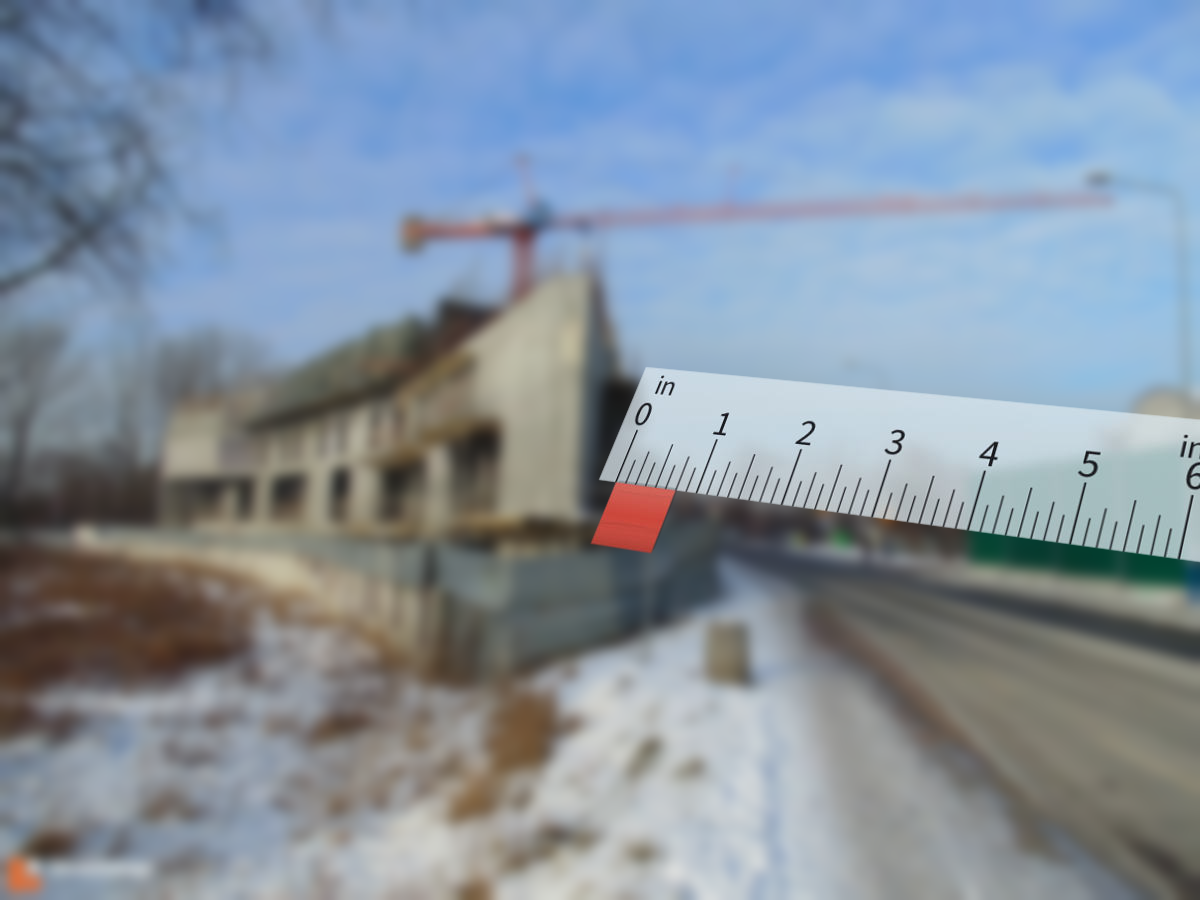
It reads value=0.75 unit=in
